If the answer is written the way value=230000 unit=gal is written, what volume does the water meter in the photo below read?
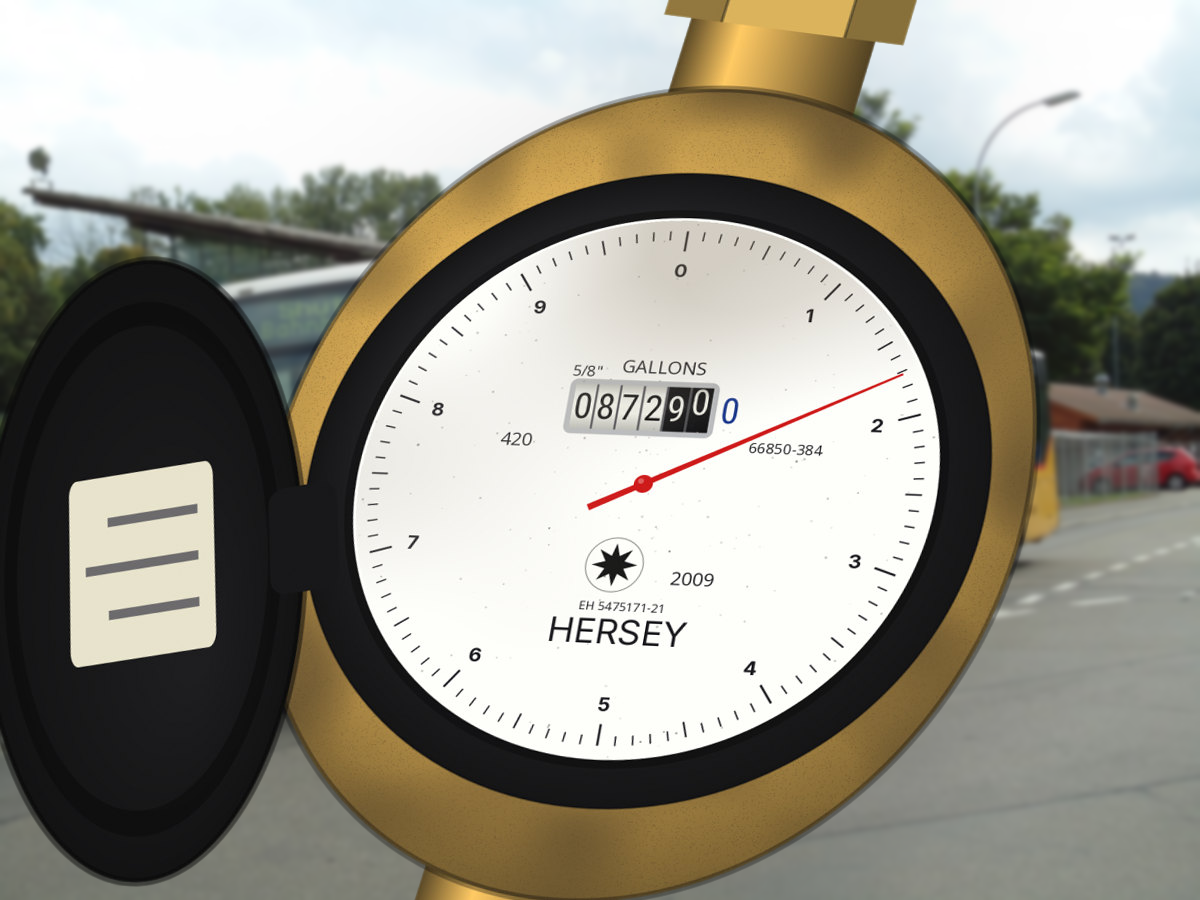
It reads value=872901.7 unit=gal
